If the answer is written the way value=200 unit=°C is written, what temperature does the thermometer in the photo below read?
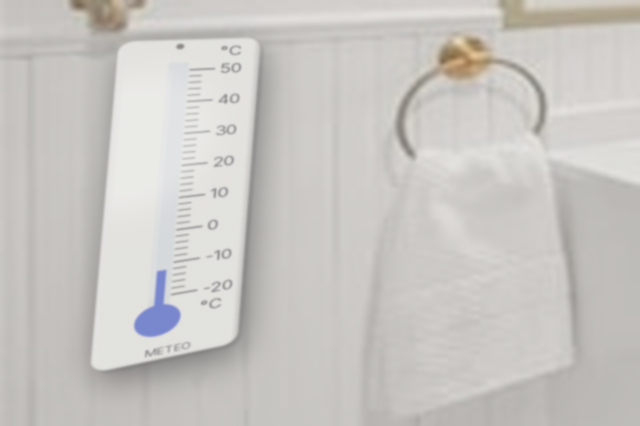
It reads value=-12 unit=°C
